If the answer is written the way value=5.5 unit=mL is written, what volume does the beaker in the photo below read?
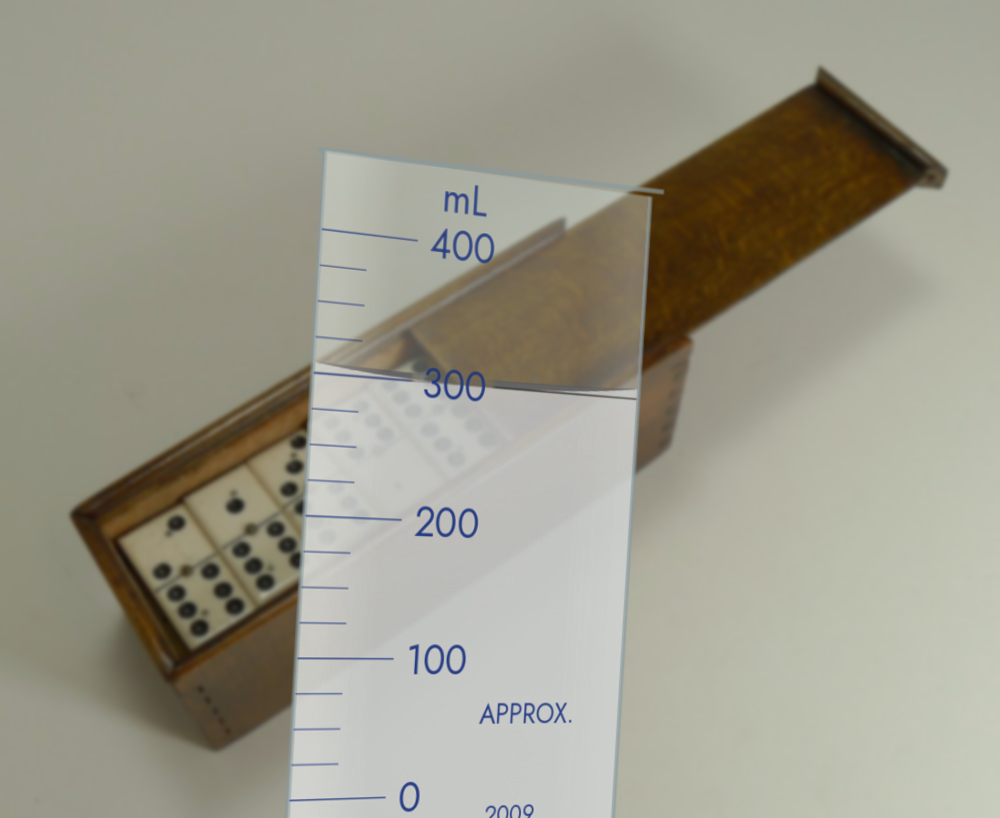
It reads value=300 unit=mL
